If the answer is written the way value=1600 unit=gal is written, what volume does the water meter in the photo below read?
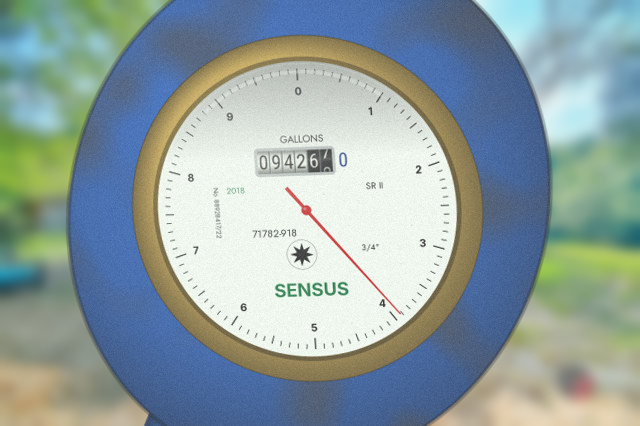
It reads value=942673.9 unit=gal
